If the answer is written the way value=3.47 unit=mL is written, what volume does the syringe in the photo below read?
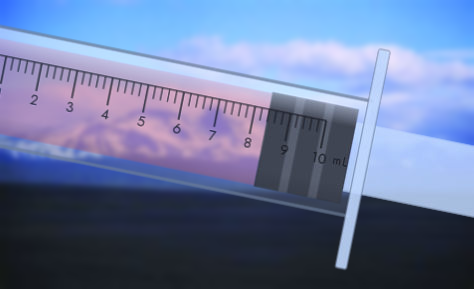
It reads value=8.4 unit=mL
